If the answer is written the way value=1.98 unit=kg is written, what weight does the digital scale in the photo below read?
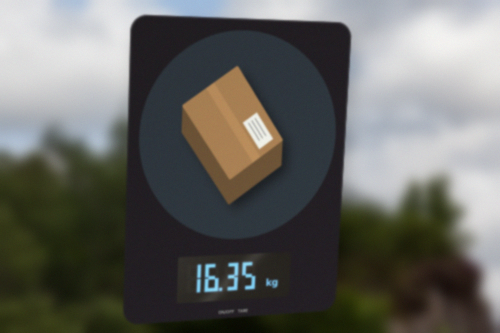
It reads value=16.35 unit=kg
